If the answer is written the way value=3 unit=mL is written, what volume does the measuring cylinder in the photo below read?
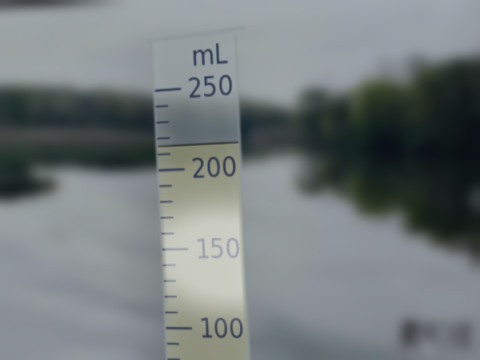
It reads value=215 unit=mL
